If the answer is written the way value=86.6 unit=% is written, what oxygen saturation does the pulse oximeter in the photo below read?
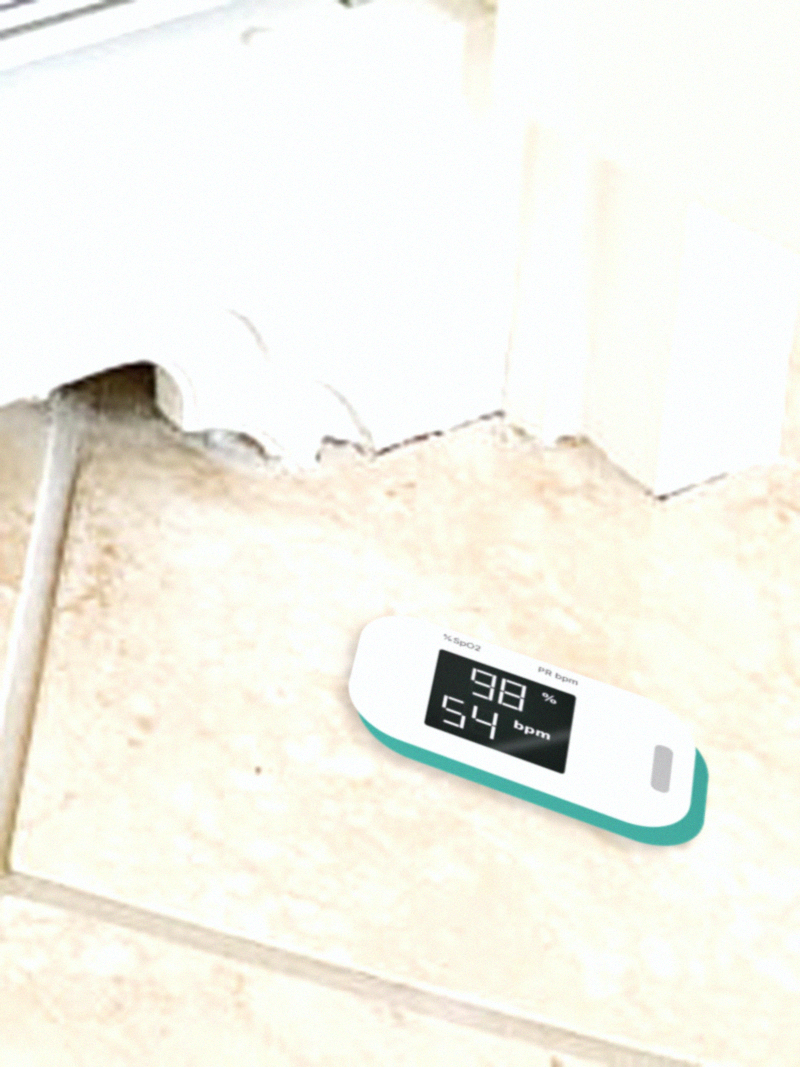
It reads value=98 unit=%
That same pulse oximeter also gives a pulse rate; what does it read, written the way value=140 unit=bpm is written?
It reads value=54 unit=bpm
